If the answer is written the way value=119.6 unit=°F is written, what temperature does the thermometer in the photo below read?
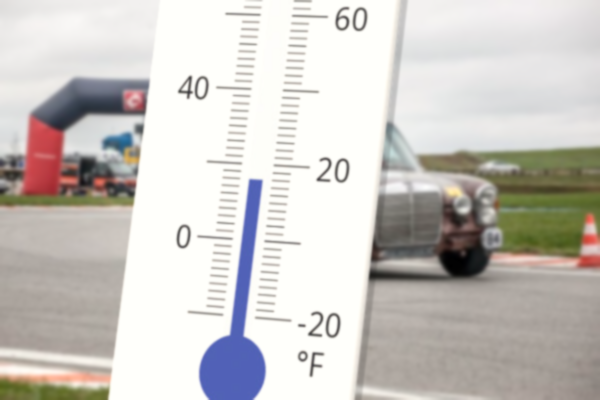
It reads value=16 unit=°F
